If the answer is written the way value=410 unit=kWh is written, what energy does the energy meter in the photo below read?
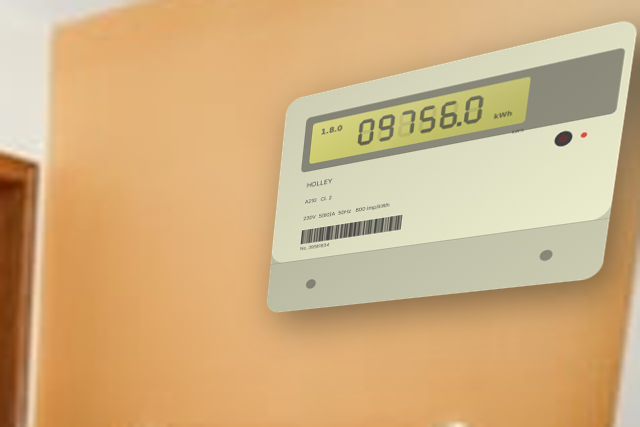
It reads value=9756.0 unit=kWh
